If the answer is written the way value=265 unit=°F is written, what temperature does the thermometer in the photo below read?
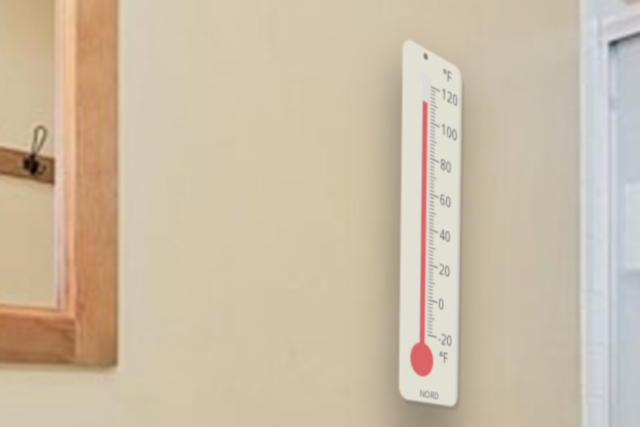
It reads value=110 unit=°F
